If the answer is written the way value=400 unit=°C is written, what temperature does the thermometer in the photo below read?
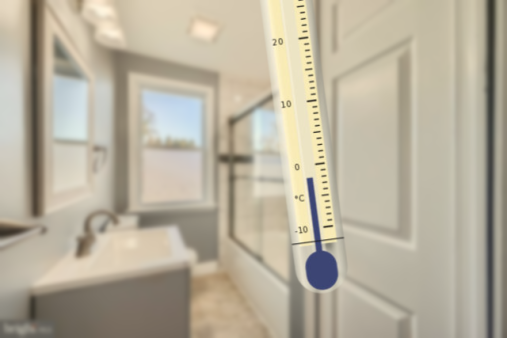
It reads value=-2 unit=°C
